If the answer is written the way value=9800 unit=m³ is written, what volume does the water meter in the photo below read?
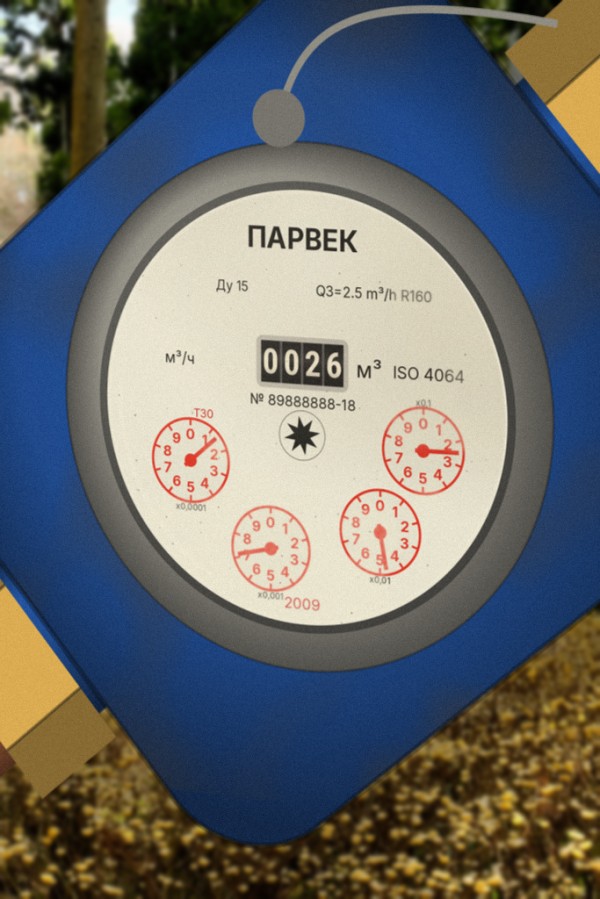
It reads value=26.2471 unit=m³
